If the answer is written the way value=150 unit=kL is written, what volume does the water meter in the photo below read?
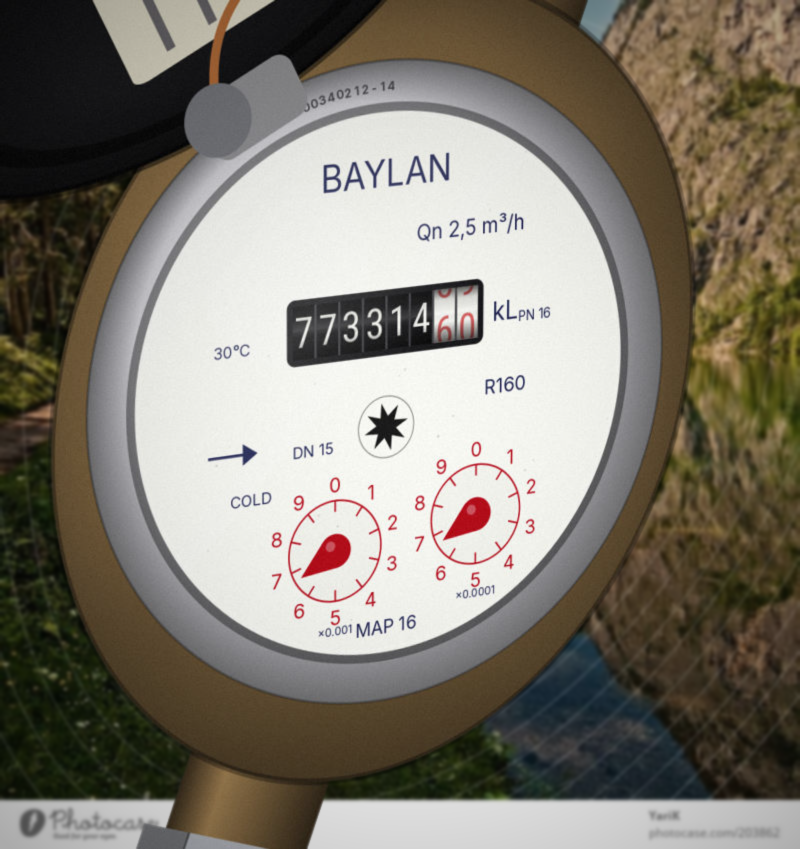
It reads value=773314.5966 unit=kL
